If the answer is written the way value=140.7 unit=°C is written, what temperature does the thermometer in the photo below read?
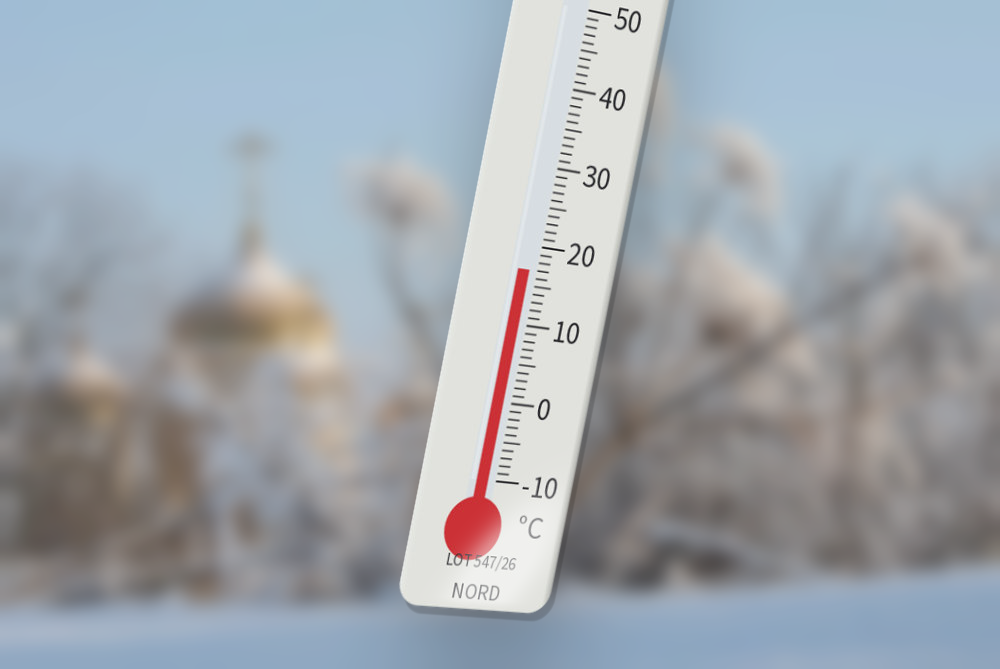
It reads value=17 unit=°C
